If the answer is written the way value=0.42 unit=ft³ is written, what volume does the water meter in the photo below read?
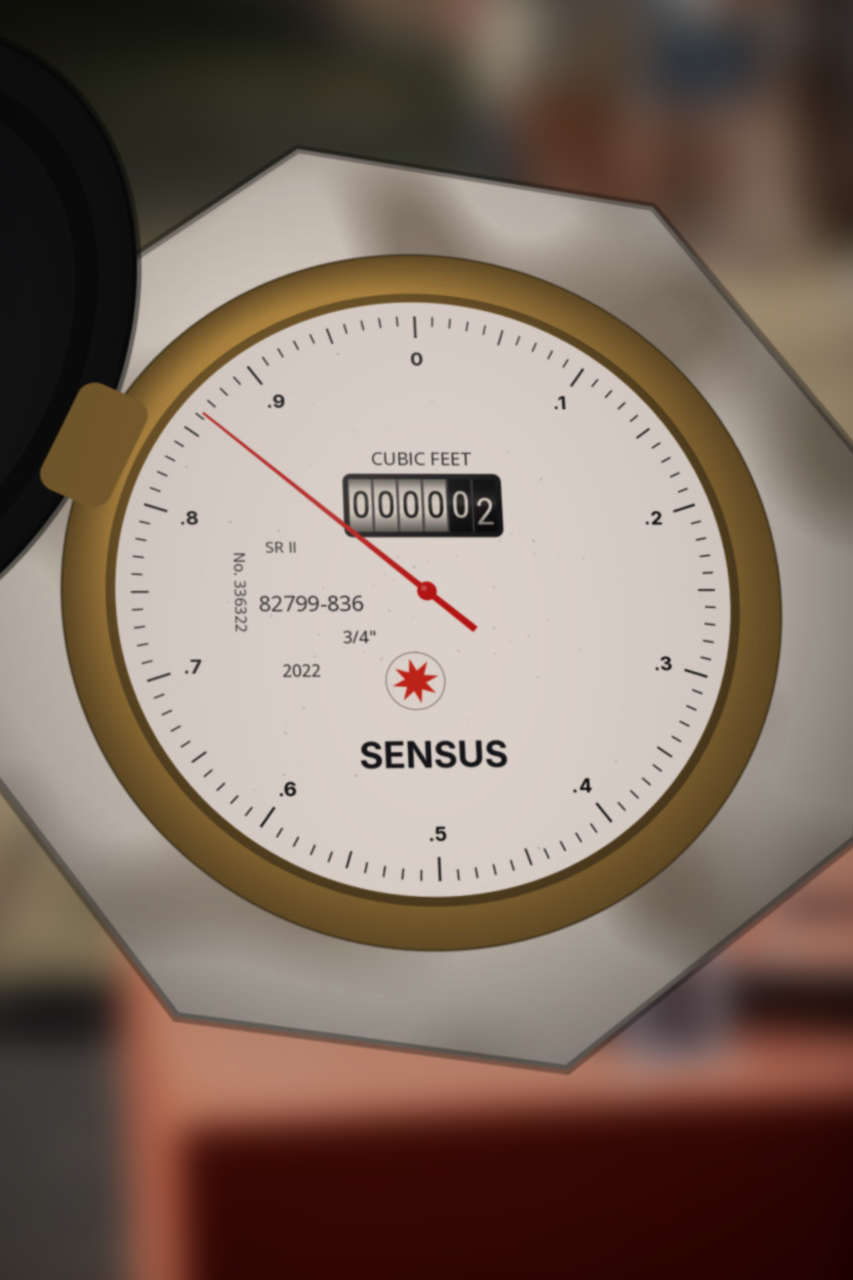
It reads value=1.86 unit=ft³
